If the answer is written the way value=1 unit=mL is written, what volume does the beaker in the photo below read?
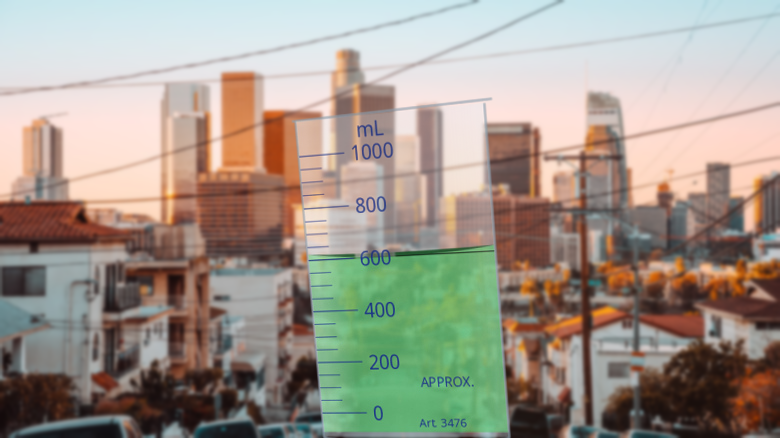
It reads value=600 unit=mL
